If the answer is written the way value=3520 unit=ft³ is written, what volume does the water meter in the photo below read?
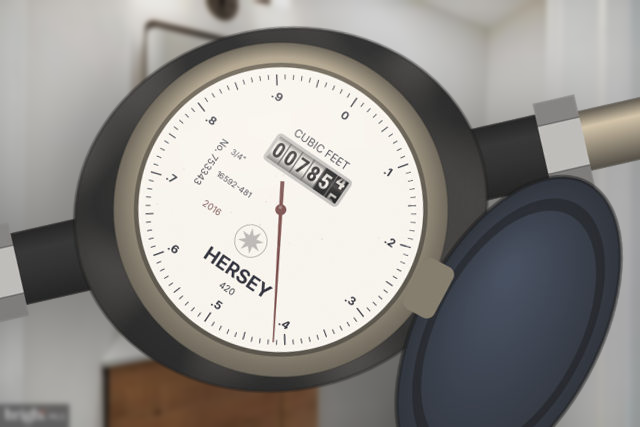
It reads value=7854.41 unit=ft³
